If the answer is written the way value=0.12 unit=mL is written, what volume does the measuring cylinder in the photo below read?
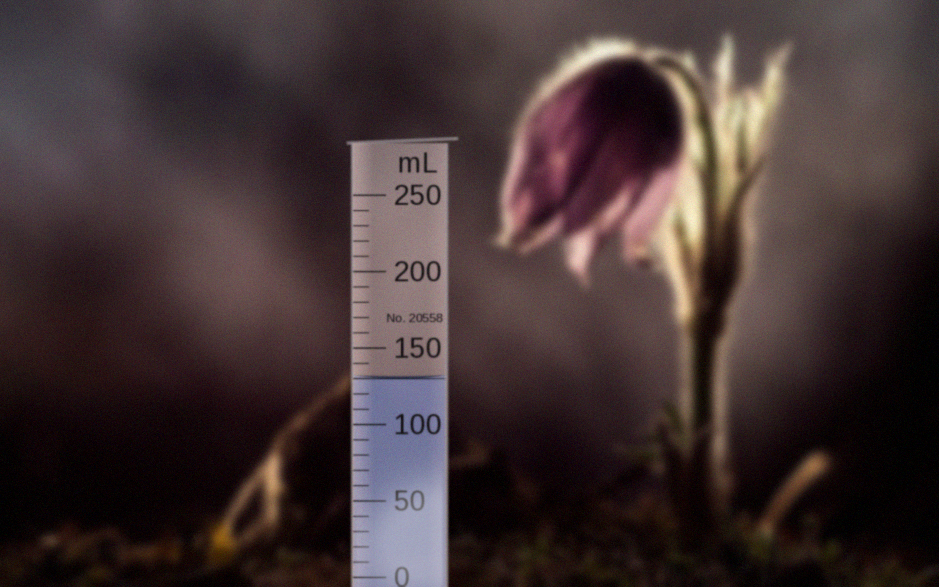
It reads value=130 unit=mL
